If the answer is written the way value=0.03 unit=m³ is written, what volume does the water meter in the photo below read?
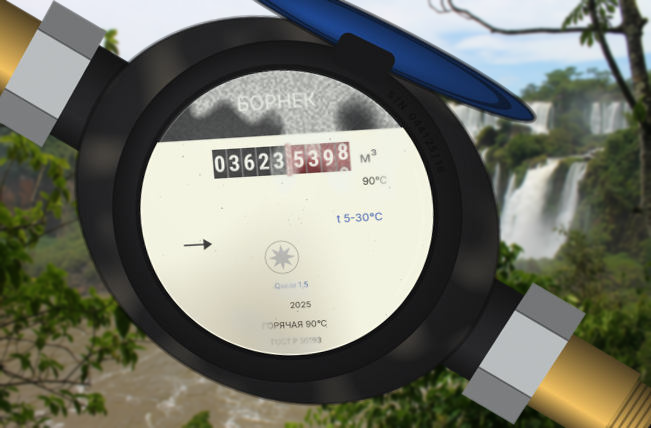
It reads value=3623.5398 unit=m³
